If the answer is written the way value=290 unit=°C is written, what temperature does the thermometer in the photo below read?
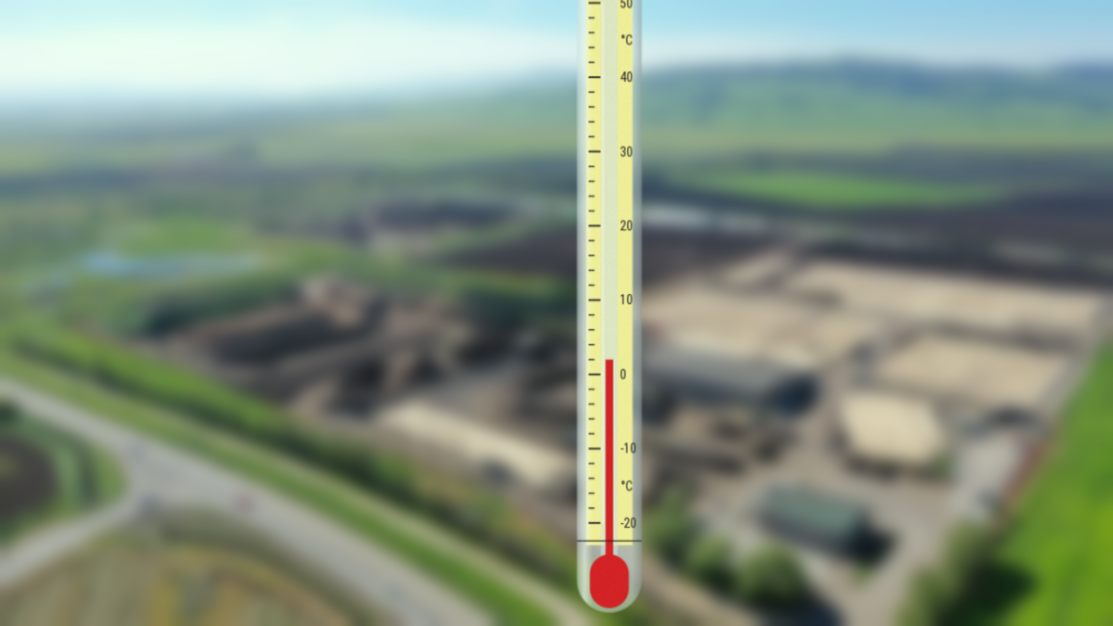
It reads value=2 unit=°C
